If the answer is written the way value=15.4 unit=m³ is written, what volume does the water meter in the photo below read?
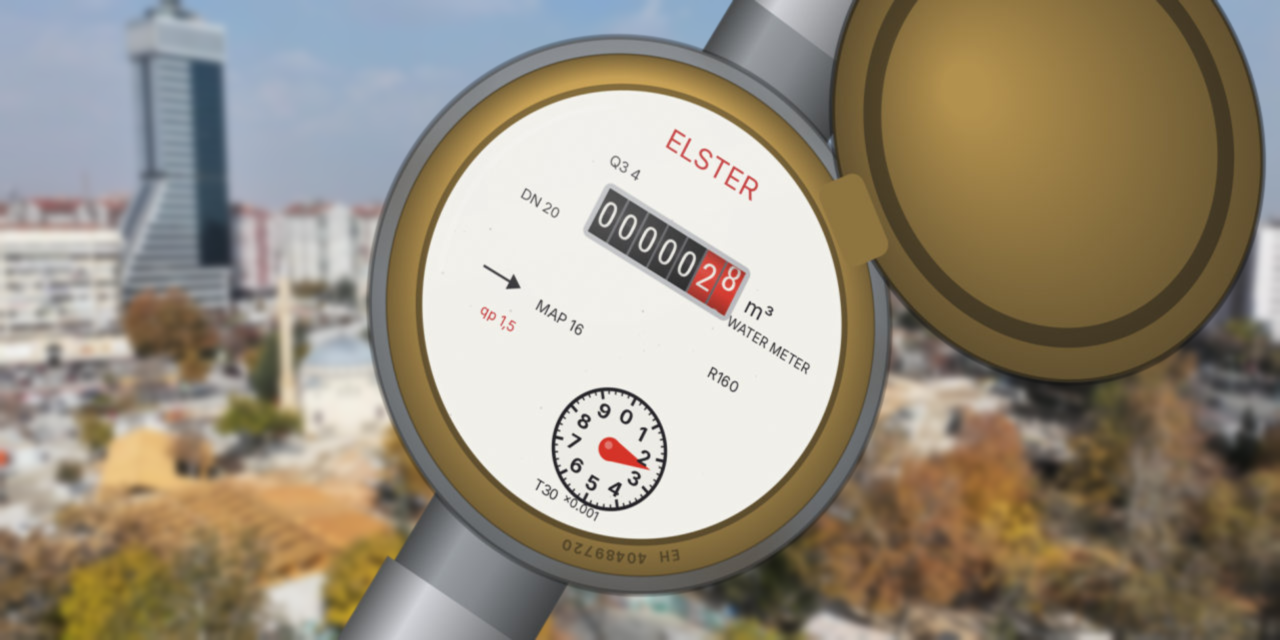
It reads value=0.282 unit=m³
